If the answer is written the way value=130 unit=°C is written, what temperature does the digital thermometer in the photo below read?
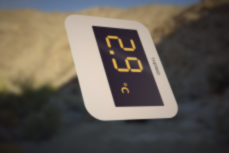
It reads value=2.9 unit=°C
